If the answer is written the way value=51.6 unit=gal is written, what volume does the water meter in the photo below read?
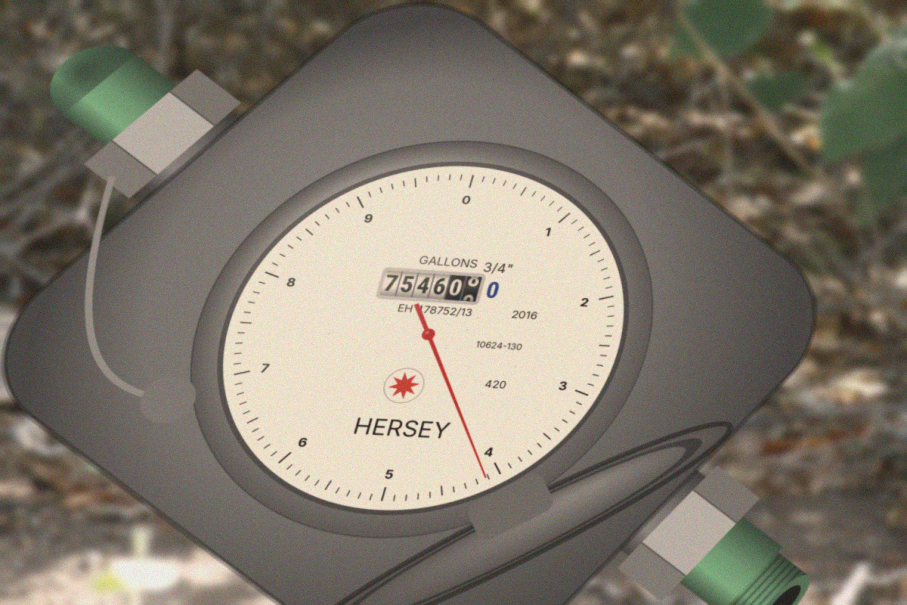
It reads value=7546084.1 unit=gal
